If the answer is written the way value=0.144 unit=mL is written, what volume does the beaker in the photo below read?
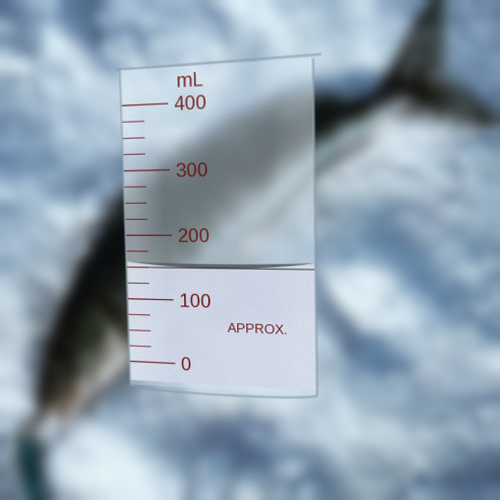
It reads value=150 unit=mL
